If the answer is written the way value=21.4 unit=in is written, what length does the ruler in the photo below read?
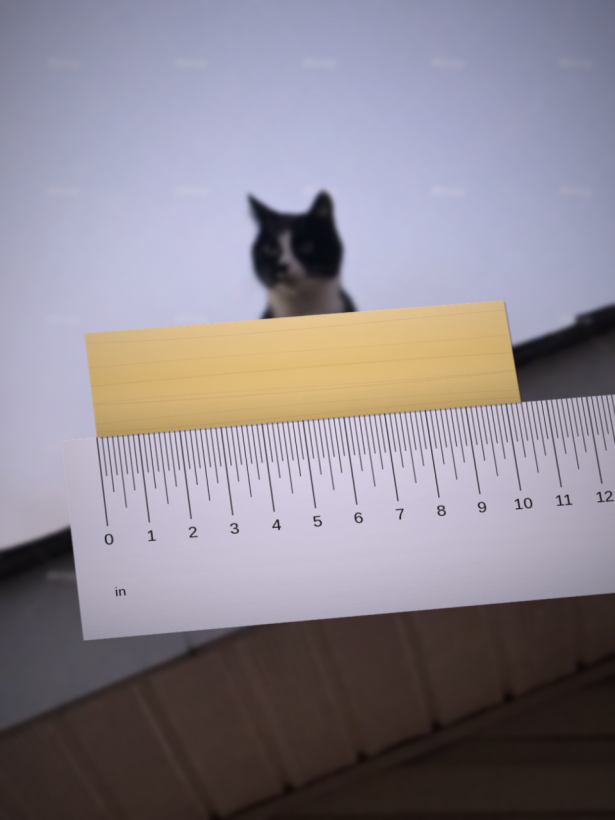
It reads value=10.375 unit=in
